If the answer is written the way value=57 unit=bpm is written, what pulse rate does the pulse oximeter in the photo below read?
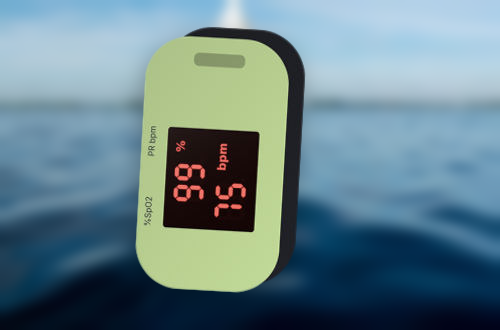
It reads value=75 unit=bpm
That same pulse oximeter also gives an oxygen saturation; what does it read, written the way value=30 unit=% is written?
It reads value=99 unit=%
